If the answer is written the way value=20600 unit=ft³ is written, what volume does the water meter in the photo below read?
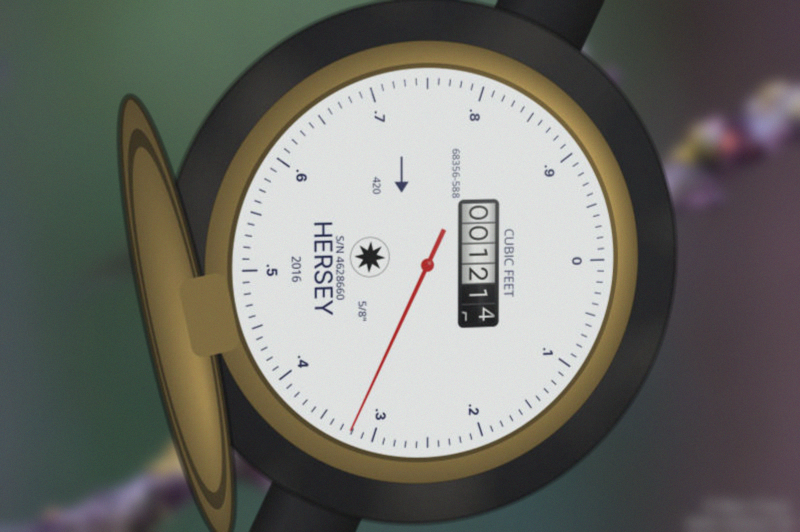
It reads value=1214.32 unit=ft³
